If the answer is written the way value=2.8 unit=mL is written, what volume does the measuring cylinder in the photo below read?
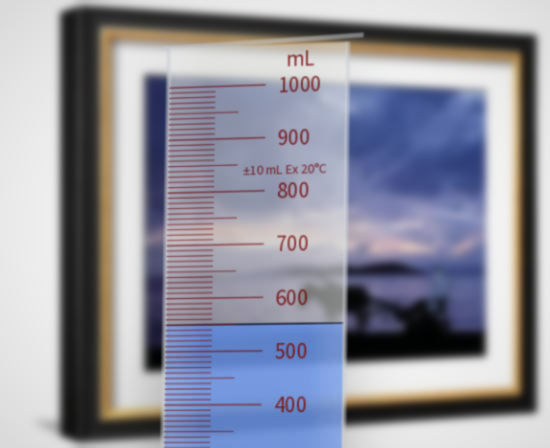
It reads value=550 unit=mL
